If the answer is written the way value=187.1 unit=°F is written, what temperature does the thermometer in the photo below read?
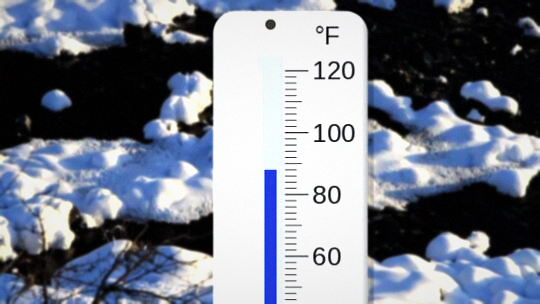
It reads value=88 unit=°F
